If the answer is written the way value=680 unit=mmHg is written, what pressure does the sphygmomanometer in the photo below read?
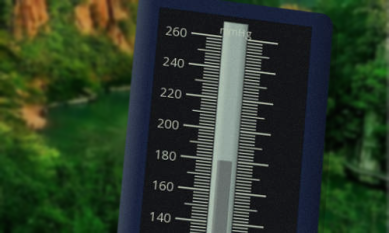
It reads value=180 unit=mmHg
